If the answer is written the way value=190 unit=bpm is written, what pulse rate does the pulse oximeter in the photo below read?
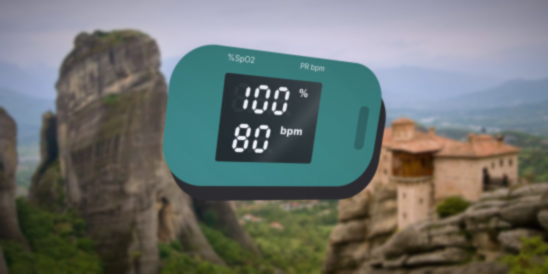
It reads value=80 unit=bpm
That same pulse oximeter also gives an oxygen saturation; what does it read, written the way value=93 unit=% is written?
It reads value=100 unit=%
